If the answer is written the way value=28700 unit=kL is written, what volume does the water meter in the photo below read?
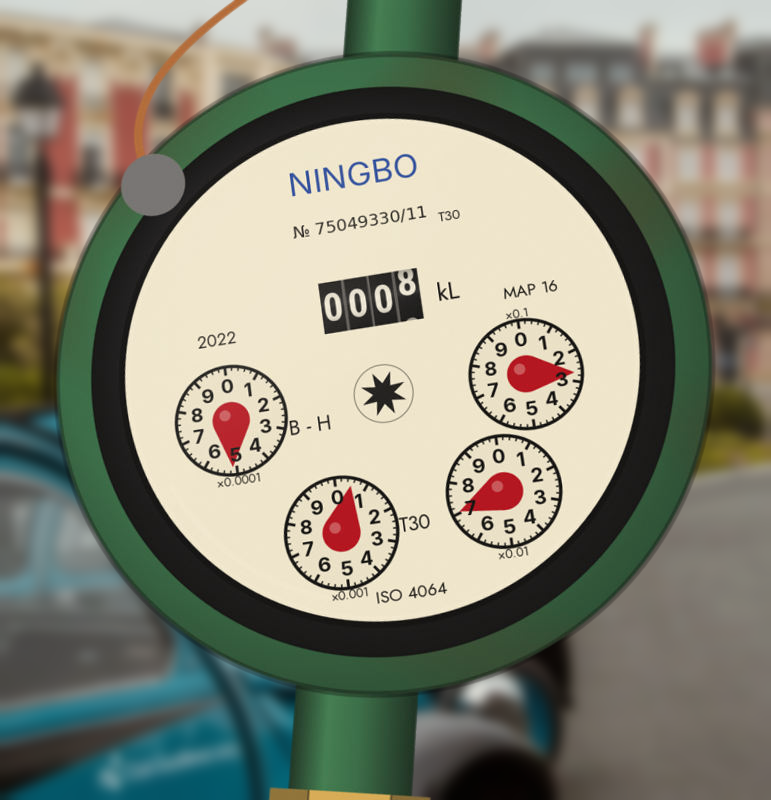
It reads value=8.2705 unit=kL
